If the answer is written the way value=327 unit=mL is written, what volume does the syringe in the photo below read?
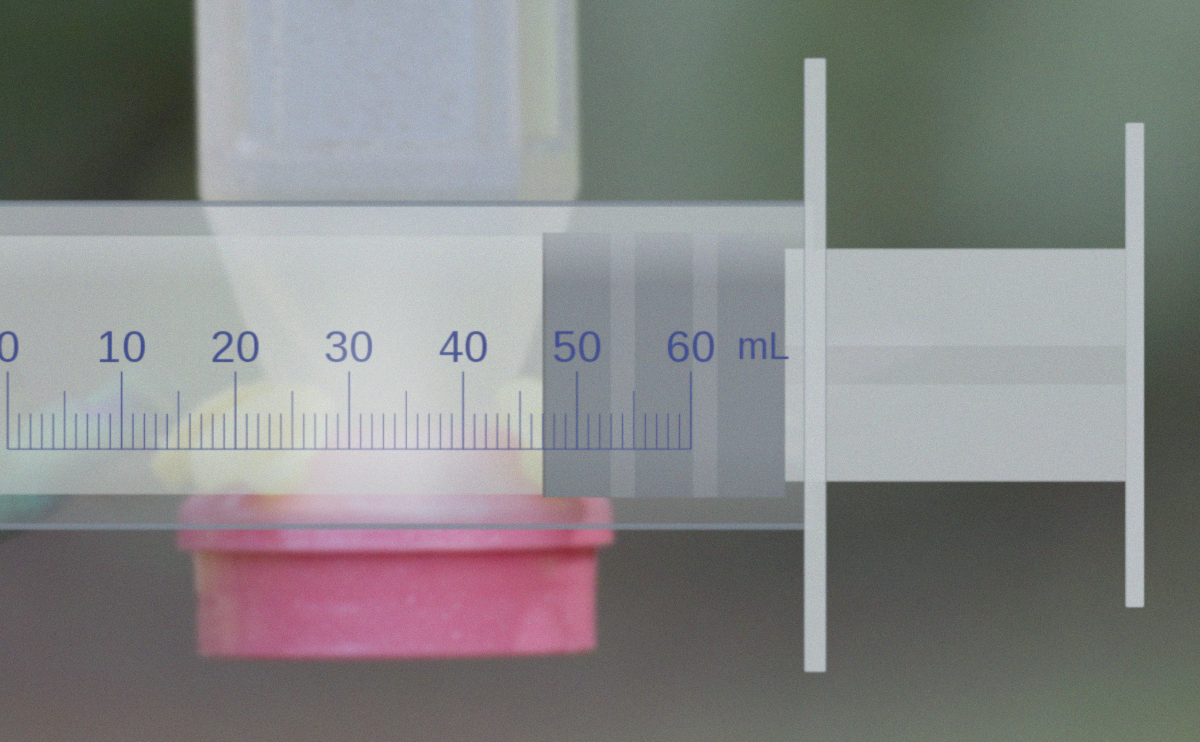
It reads value=47 unit=mL
